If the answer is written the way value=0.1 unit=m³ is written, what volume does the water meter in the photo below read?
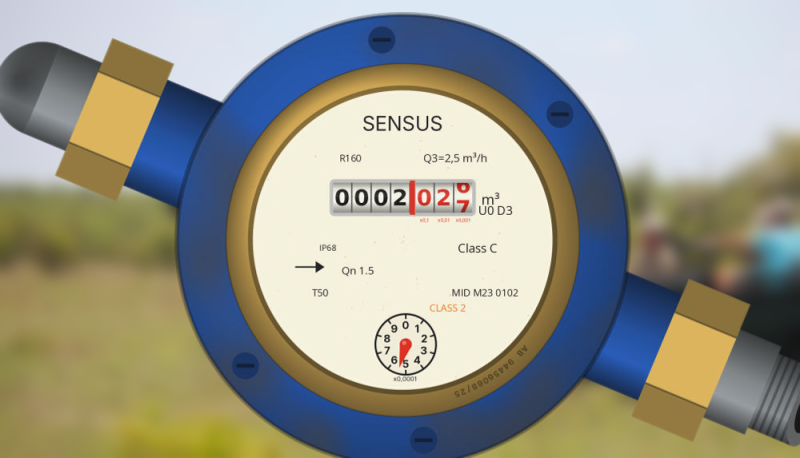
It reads value=2.0265 unit=m³
